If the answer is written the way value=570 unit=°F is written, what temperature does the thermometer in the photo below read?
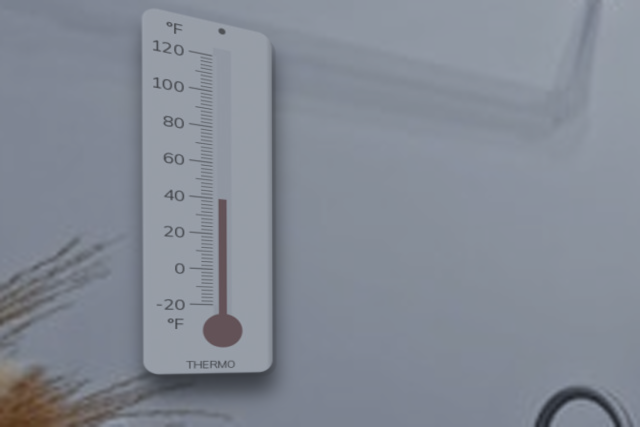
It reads value=40 unit=°F
